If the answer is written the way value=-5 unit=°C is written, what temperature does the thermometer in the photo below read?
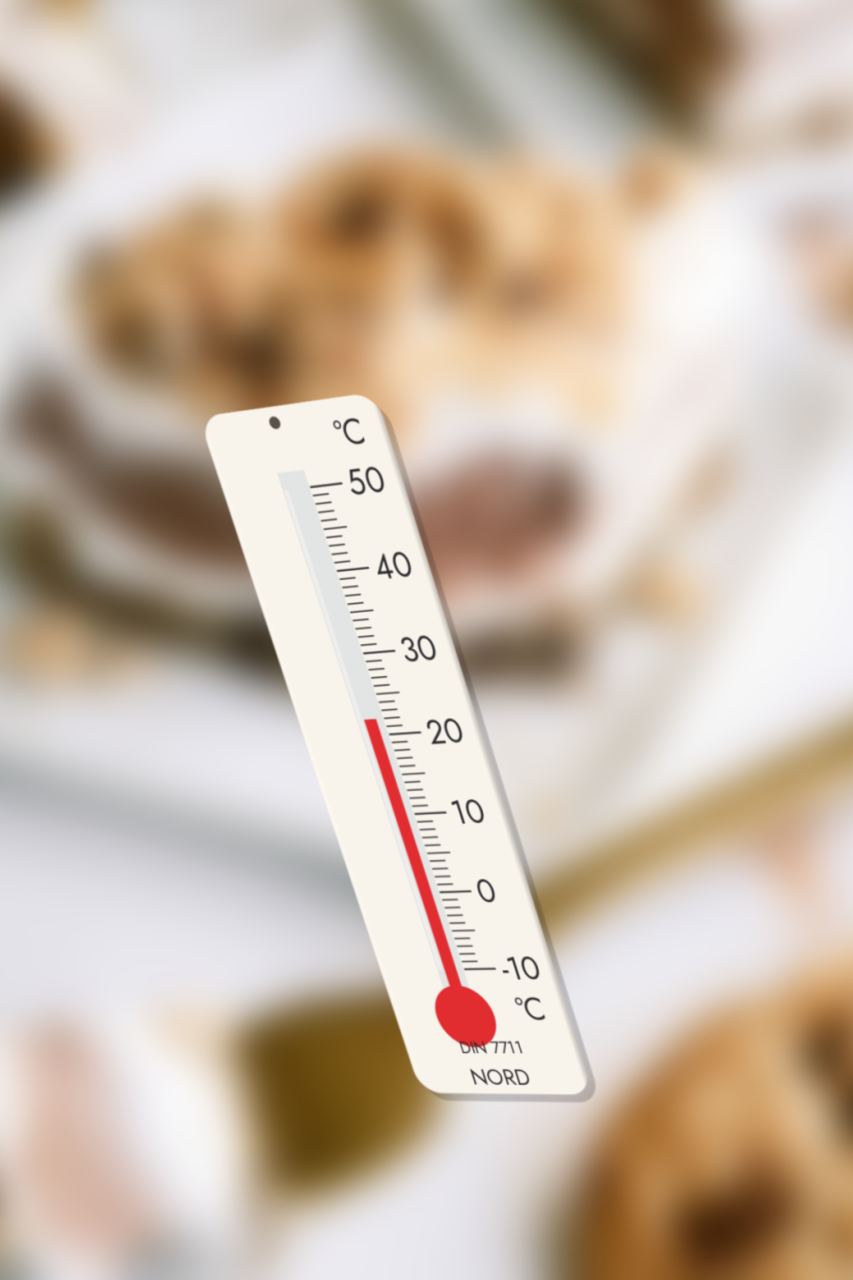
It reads value=22 unit=°C
